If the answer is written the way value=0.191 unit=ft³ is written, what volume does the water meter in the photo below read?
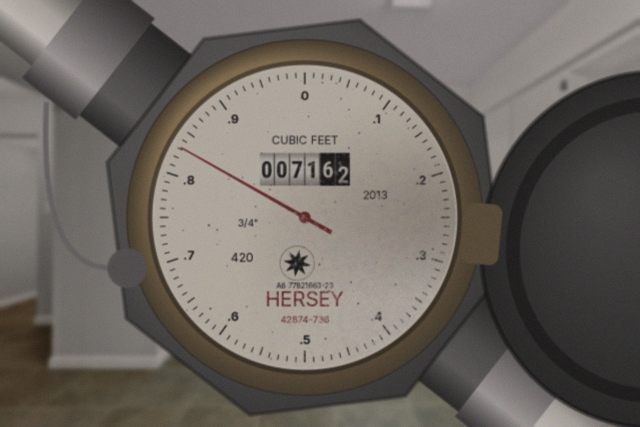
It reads value=7161.83 unit=ft³
